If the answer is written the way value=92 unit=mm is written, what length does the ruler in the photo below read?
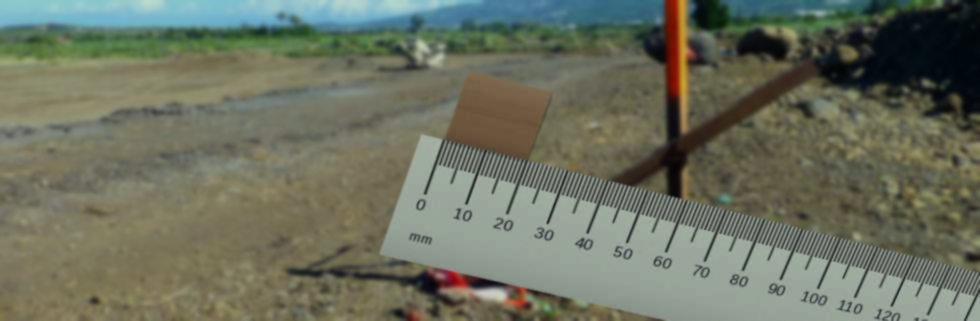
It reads value=20 unit=mm
